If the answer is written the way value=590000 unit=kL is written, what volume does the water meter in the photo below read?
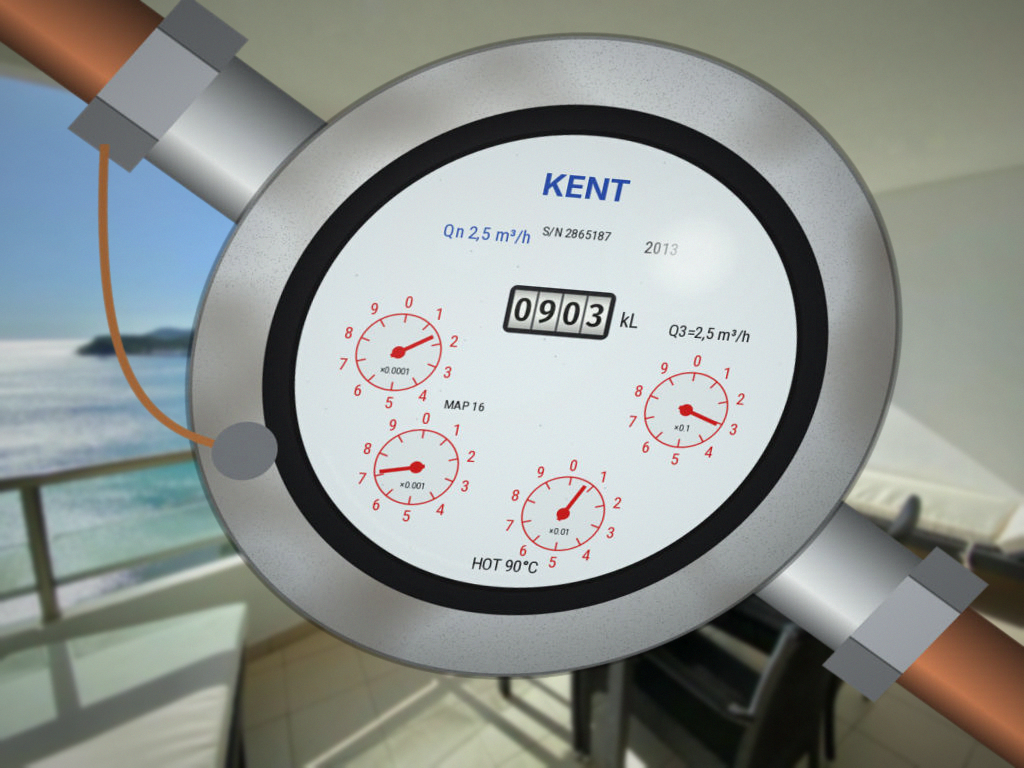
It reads value=903.3071 unit=kL
